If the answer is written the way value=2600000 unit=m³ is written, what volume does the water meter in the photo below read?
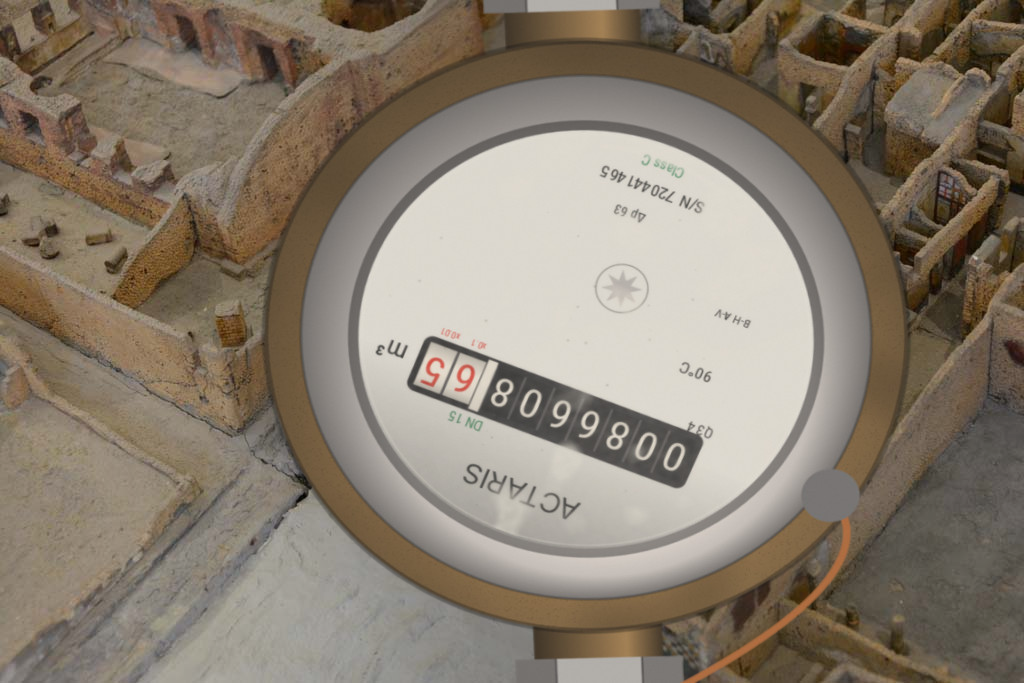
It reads value=86608.65 unit=m³
